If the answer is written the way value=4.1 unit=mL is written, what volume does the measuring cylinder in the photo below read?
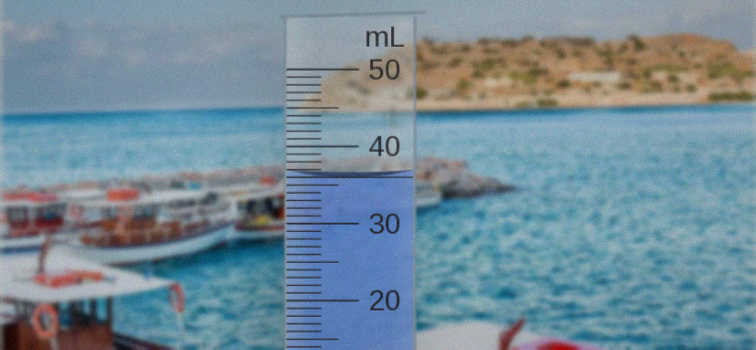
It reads value=36 unit=mL
